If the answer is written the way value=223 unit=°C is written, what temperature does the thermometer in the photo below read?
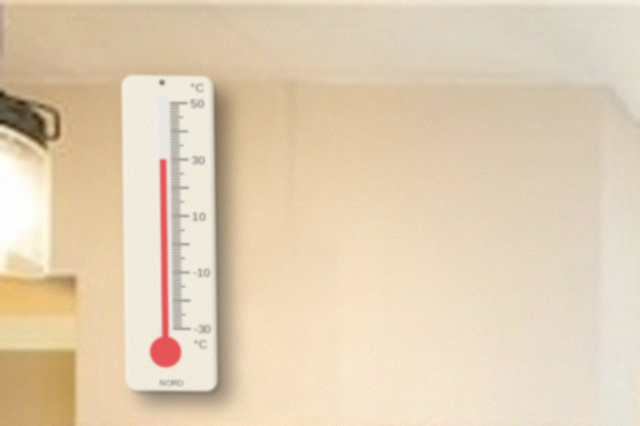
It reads value=30 unit=°C
